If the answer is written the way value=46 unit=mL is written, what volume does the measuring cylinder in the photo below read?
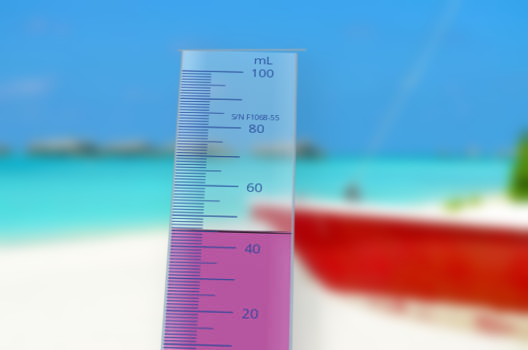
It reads value=45 unit=mL
